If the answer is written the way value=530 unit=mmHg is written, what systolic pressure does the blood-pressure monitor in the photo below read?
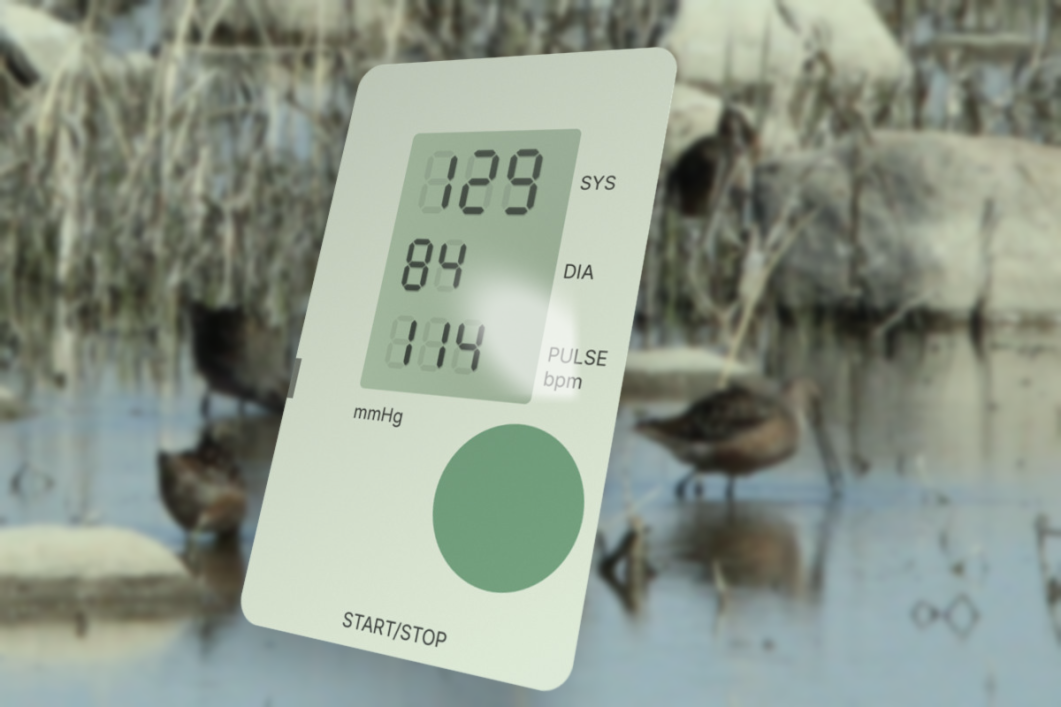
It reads value=129 unit=mmHg
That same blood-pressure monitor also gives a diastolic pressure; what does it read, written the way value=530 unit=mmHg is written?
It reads value=84 unit=mmHg
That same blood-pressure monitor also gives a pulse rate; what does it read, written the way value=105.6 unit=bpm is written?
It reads value=114 unit=bpm
